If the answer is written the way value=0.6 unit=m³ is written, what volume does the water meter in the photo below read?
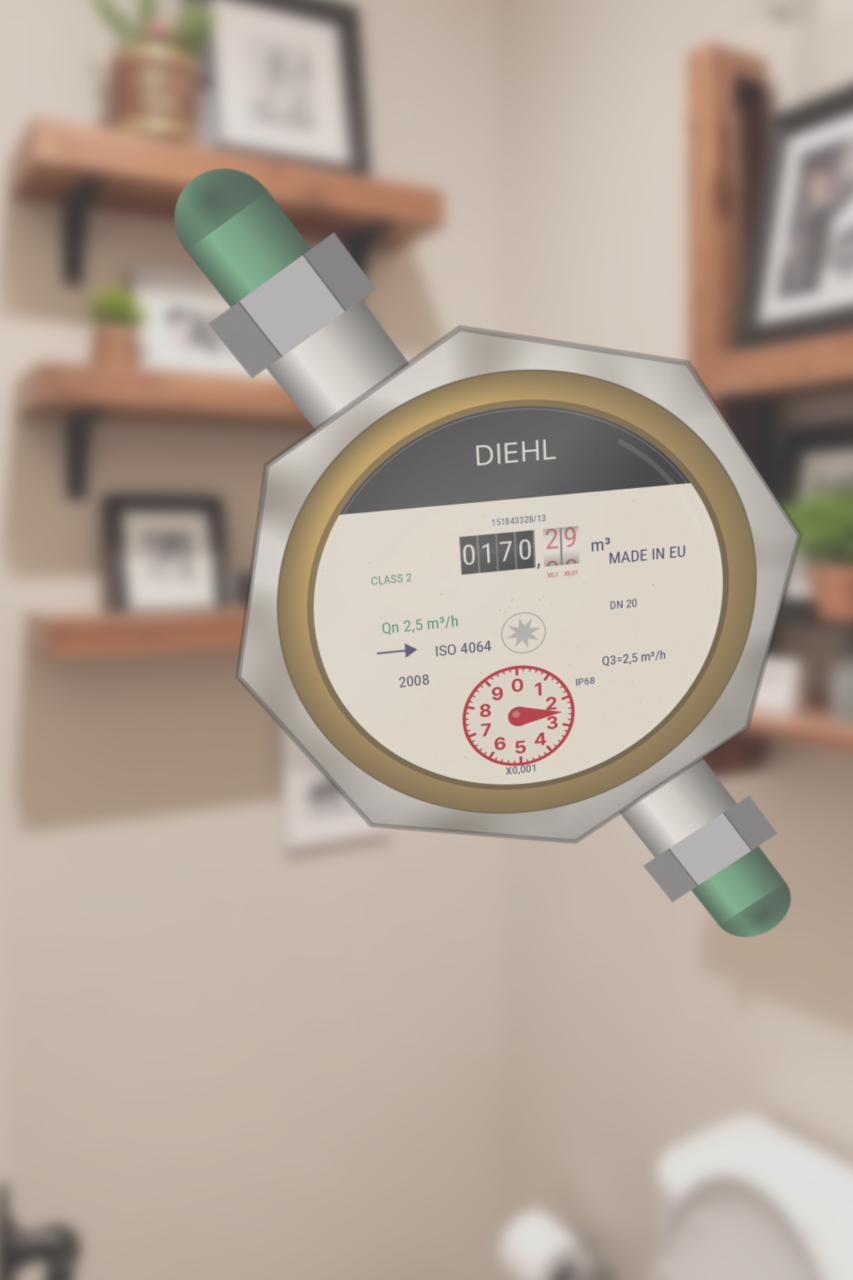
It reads value=170.292 unit=m³
